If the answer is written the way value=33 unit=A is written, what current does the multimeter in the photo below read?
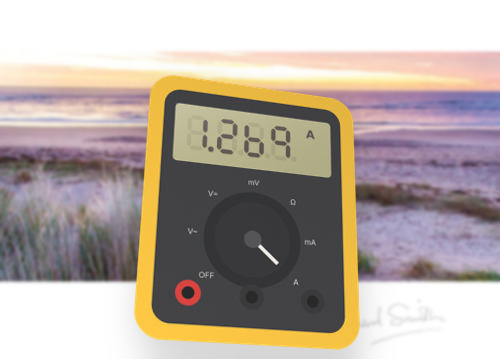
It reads value=1.269 unit=A
